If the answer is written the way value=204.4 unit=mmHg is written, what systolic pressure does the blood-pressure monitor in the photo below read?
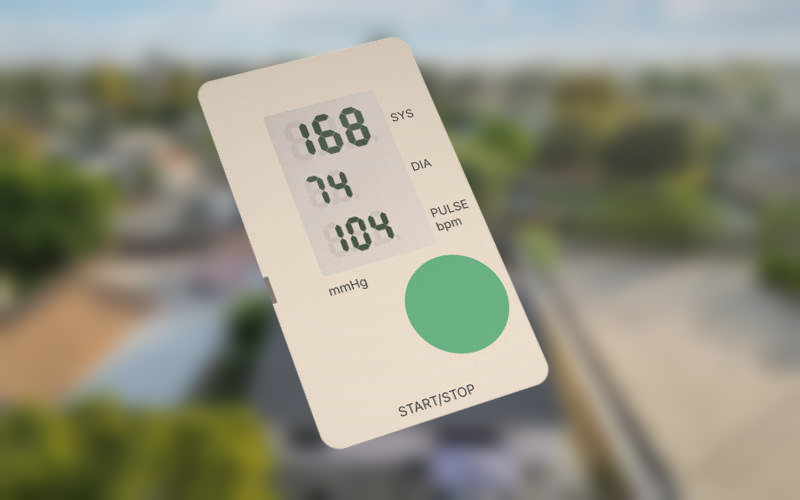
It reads value=168 unit=mmHg
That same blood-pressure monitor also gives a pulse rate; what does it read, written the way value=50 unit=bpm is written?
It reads value=104 unit=bpm
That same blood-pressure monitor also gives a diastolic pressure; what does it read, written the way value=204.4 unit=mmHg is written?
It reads value=74 unit=mmHg
